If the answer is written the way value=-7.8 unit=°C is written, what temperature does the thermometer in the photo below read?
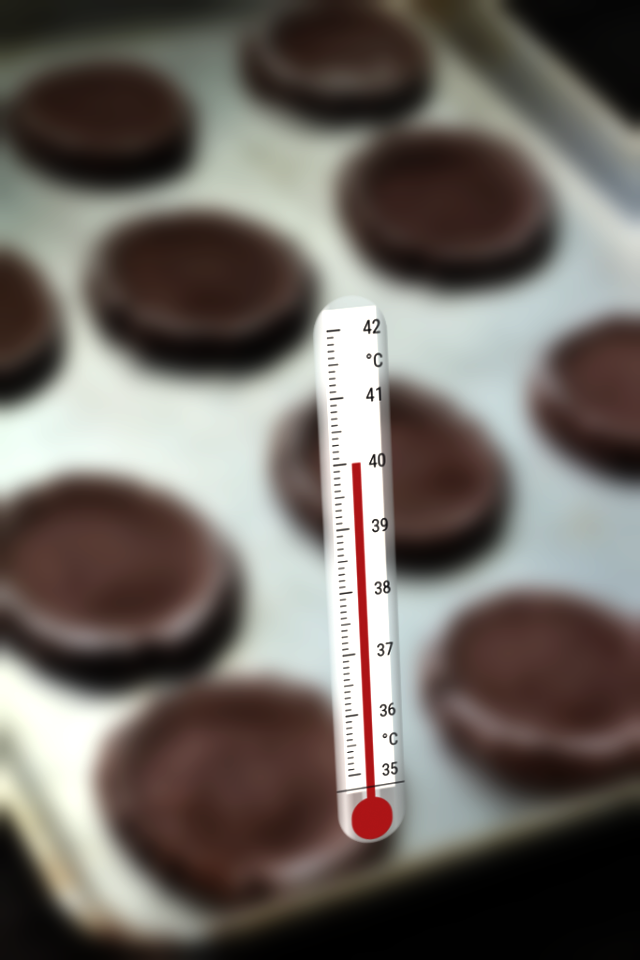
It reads value=40 unit=°C
